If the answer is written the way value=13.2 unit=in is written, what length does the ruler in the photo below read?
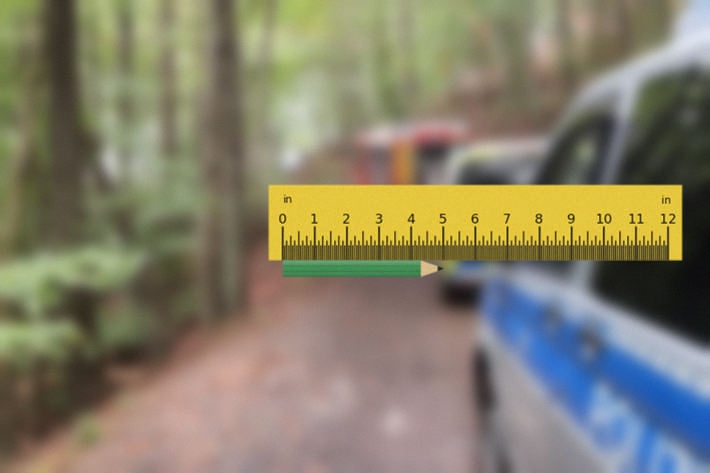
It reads value=5 unit=in
